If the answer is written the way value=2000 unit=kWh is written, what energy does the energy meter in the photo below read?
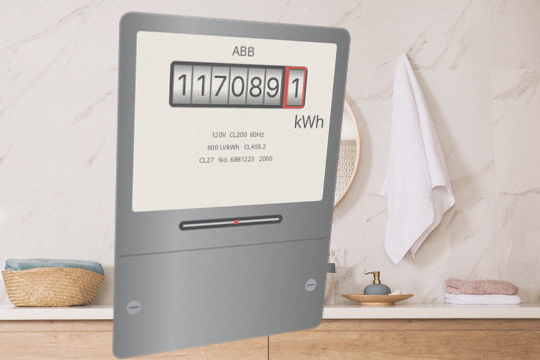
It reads value=117089.1 unit=kWh
